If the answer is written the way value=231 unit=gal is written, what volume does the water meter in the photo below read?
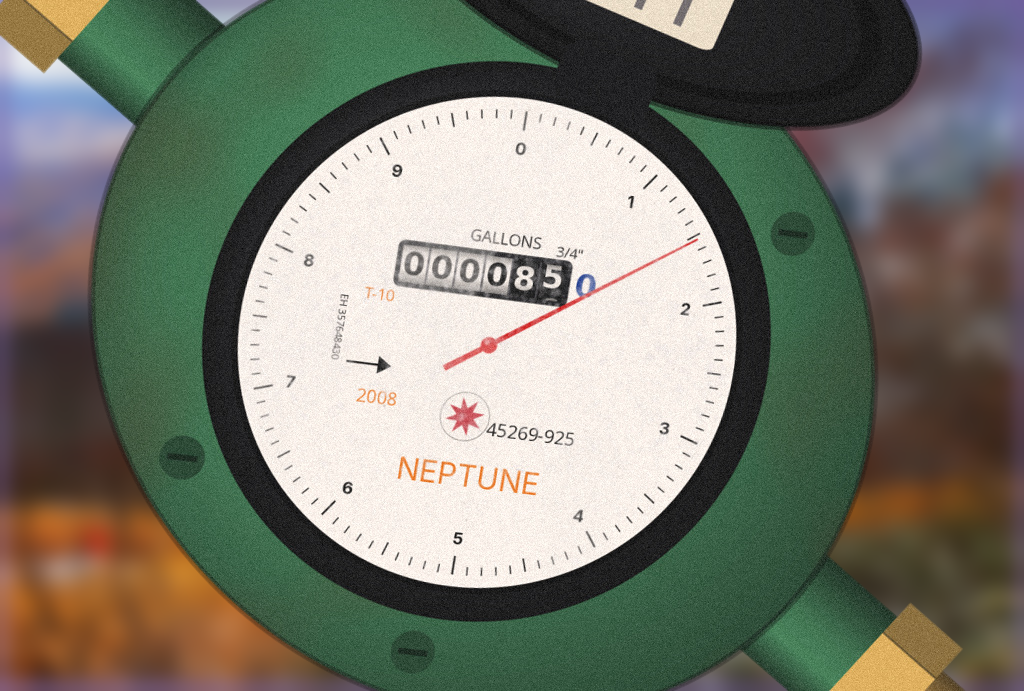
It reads value=851.5 unit=gal
